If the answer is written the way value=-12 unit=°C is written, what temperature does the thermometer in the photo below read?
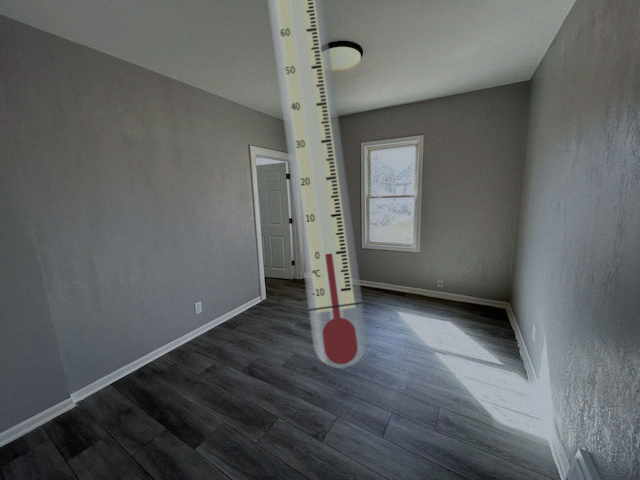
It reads value=0 unit=°C
